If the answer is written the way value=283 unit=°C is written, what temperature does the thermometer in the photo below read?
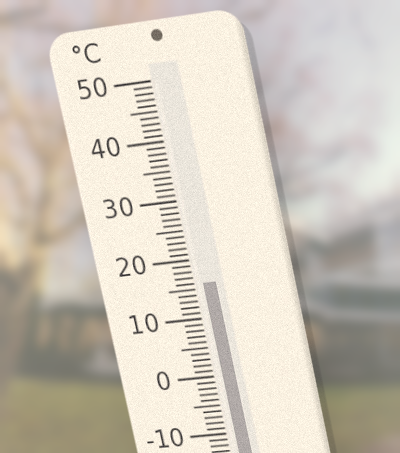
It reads value=16 unit=°C
